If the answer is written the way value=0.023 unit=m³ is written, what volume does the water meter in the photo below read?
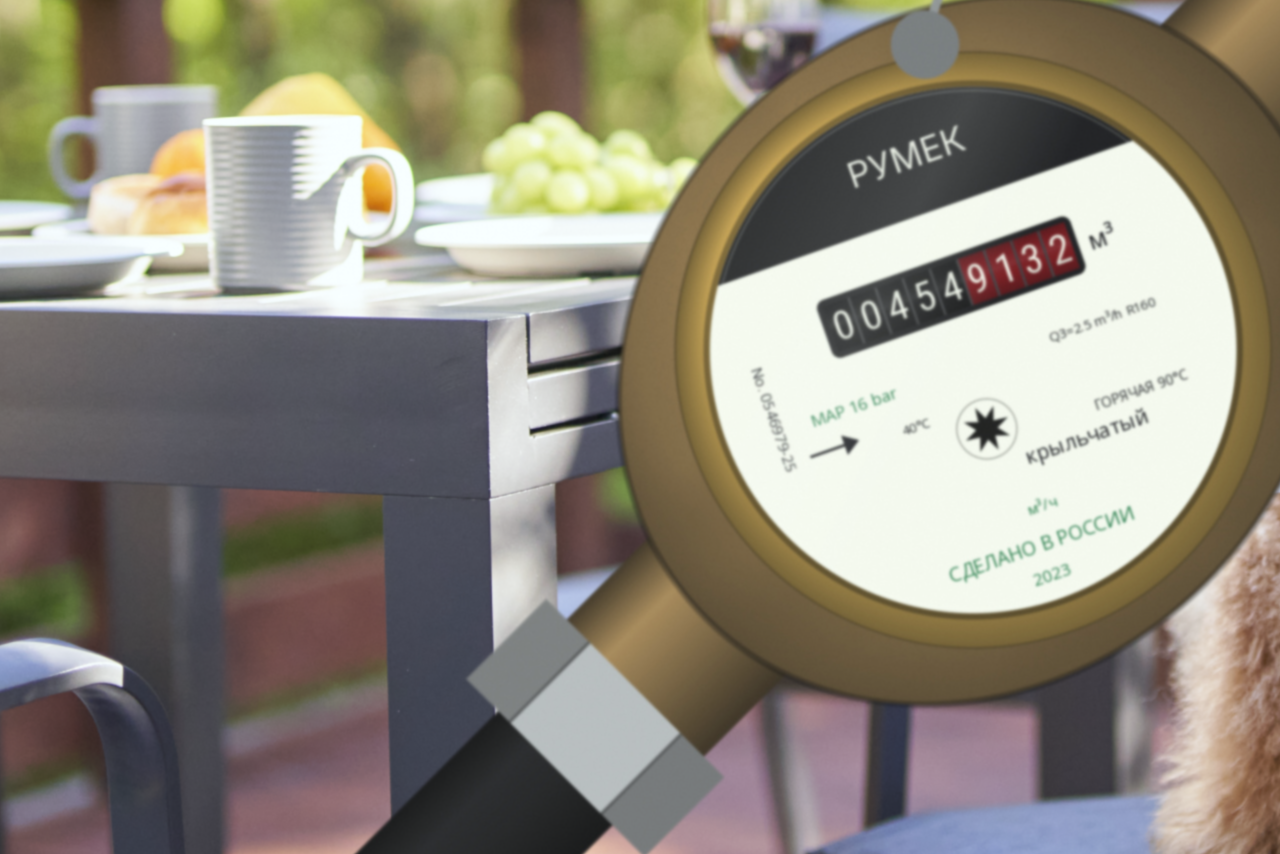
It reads value=454.9132 unit=m³
